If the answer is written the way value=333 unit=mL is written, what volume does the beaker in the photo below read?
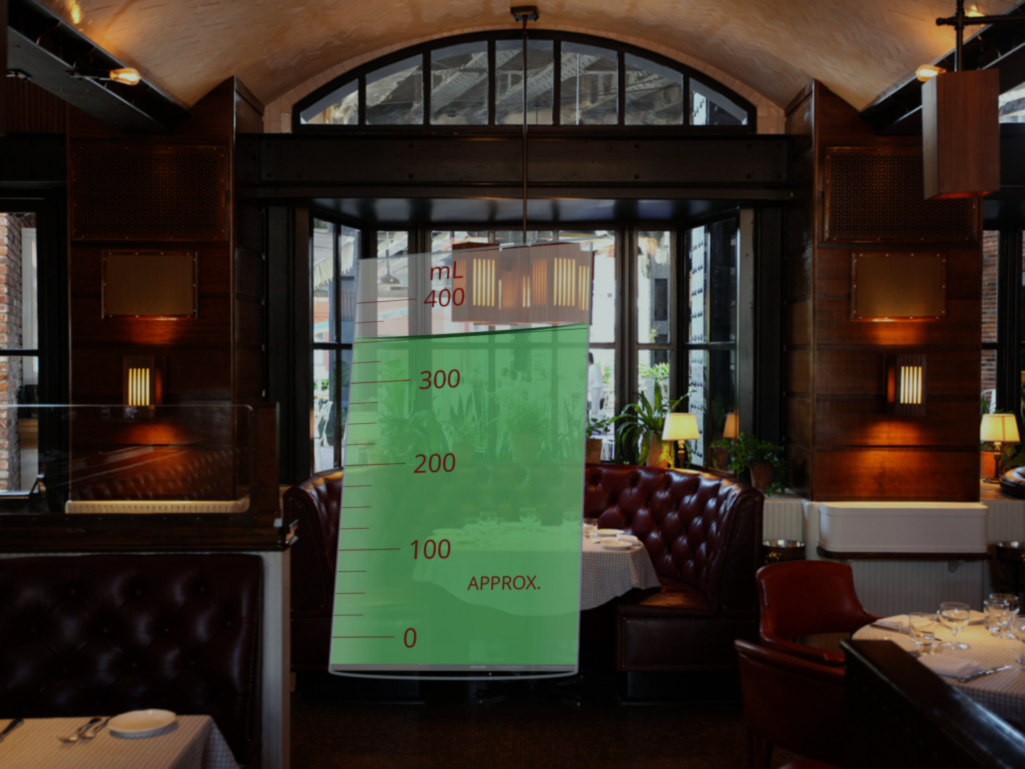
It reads value=350 unit=mL
